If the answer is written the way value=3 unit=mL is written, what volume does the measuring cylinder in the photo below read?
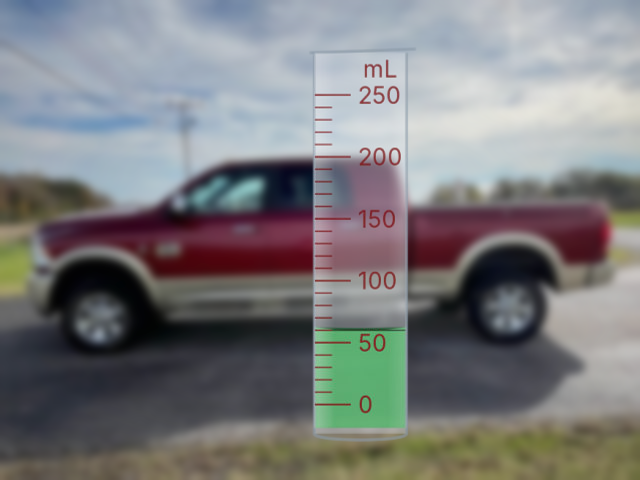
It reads value=60 unit=mL
